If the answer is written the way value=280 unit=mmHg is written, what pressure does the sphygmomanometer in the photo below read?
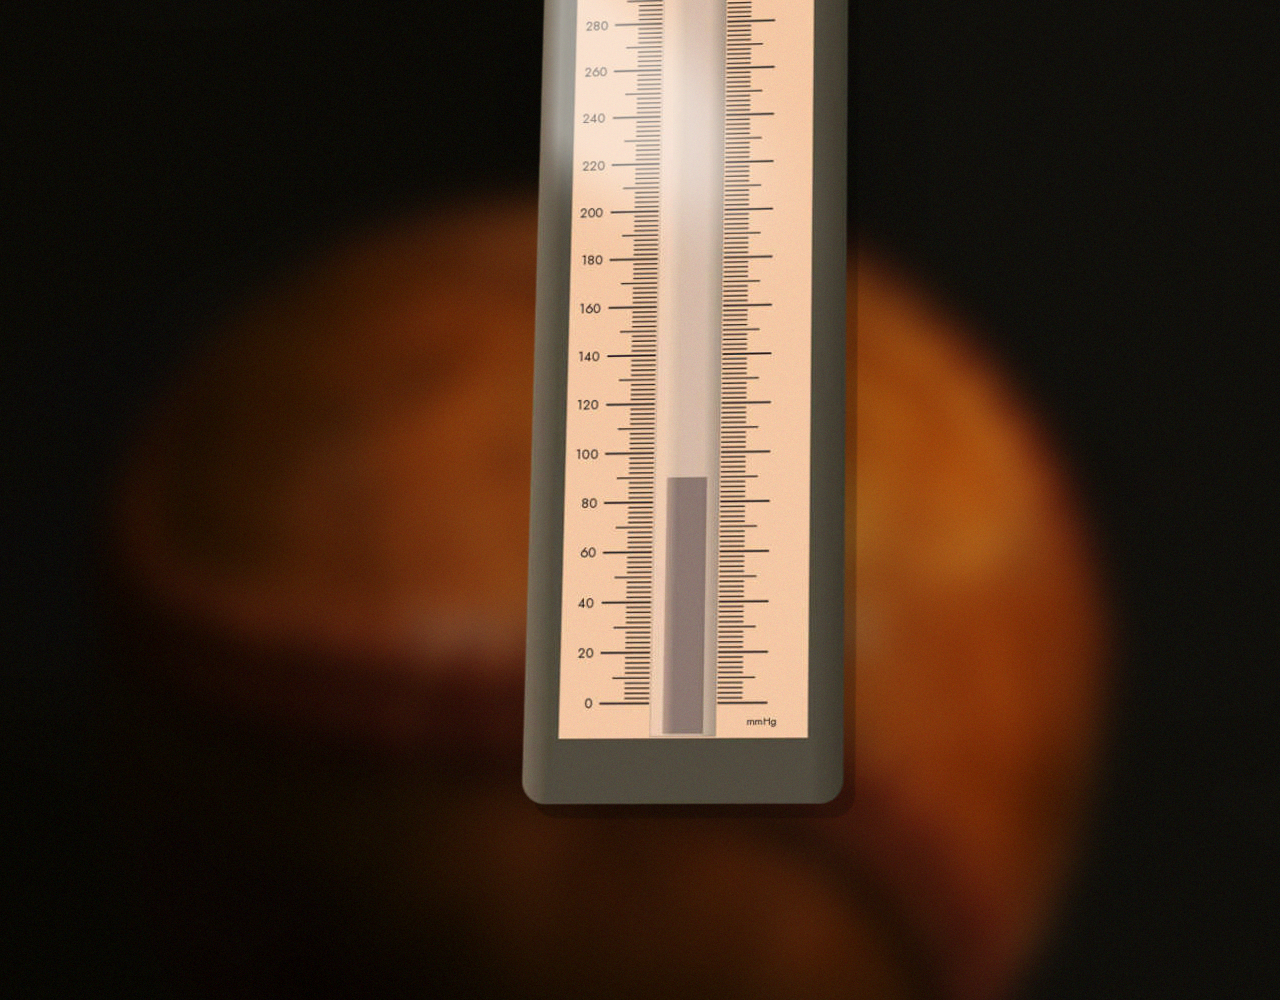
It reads value=90 unit=mmHg
